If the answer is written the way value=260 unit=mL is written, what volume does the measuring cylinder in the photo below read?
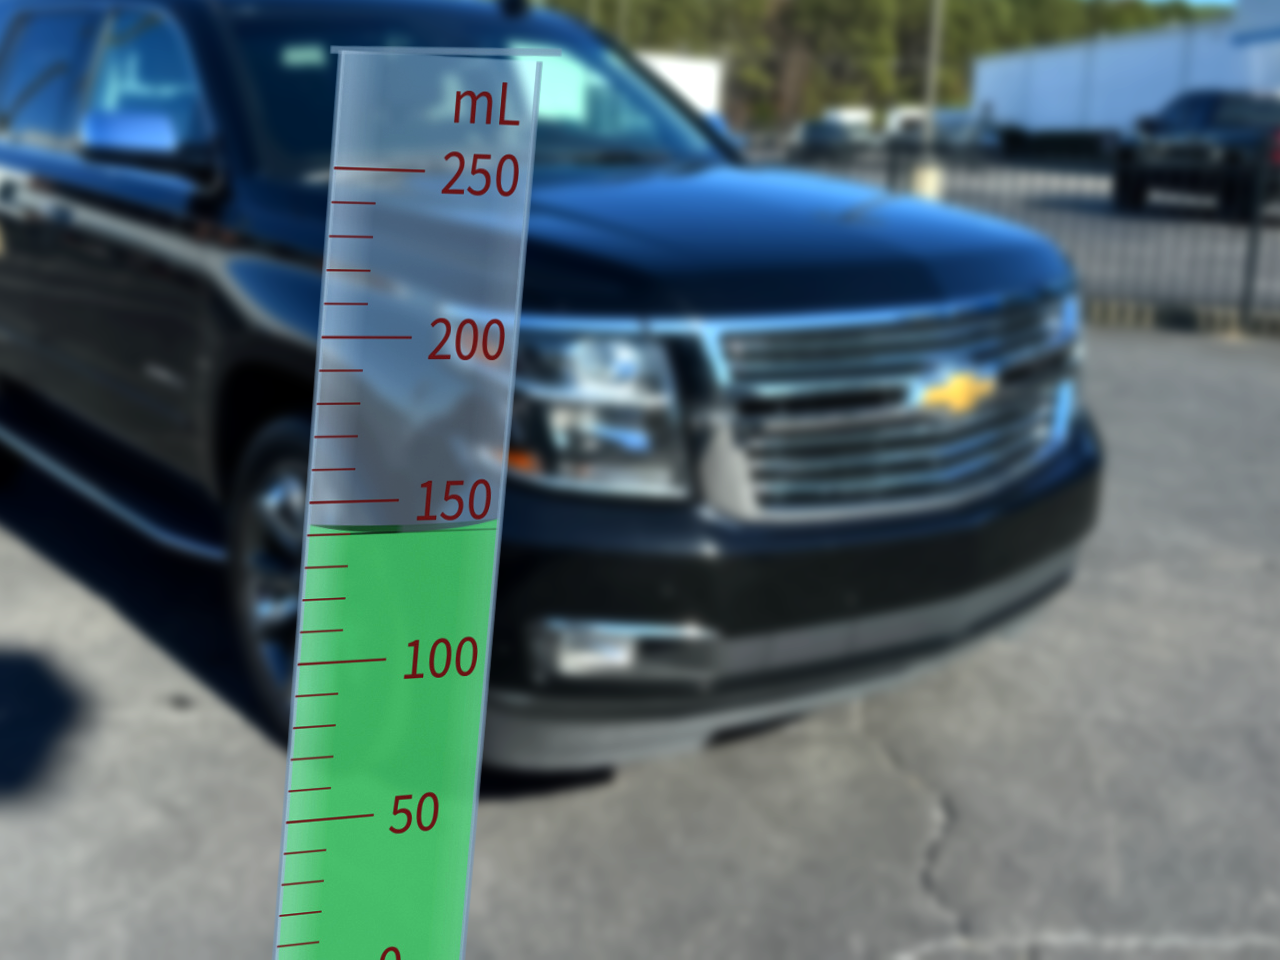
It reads value=140 unit=mL
